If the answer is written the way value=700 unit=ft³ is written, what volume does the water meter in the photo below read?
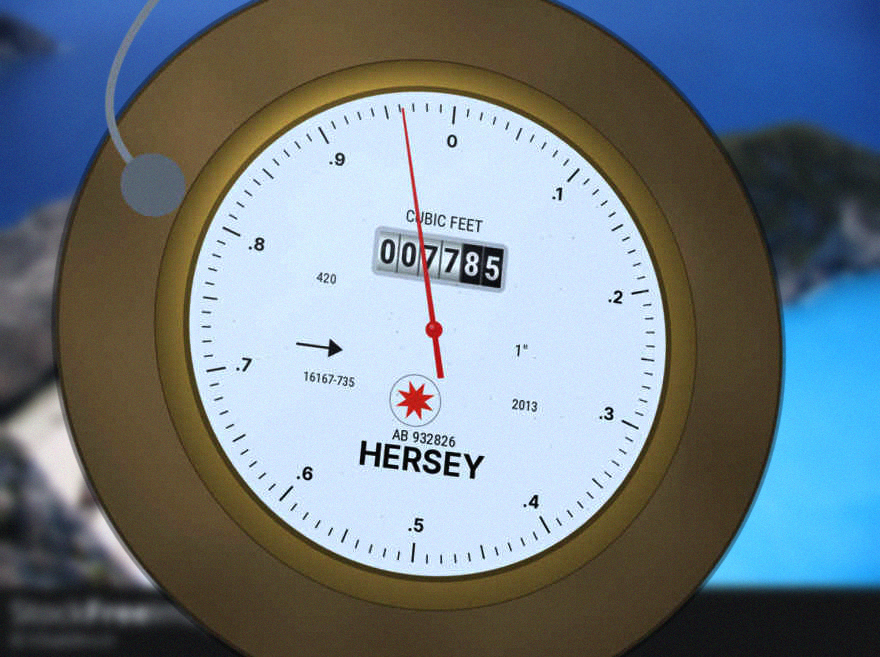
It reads value=7784.96 unit=ft³
